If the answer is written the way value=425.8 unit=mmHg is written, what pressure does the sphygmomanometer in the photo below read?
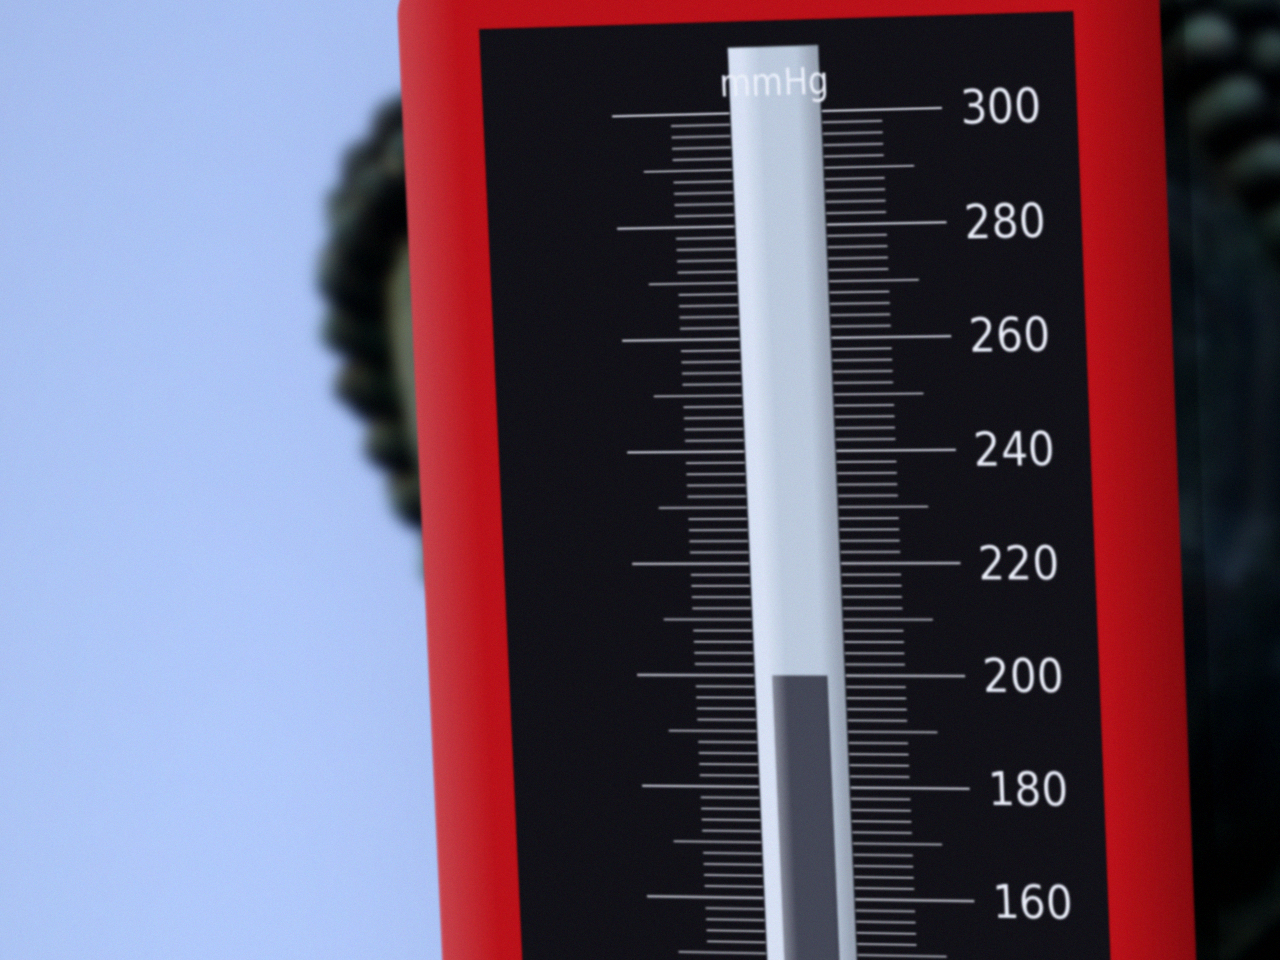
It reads value=200 unit=mmHg
